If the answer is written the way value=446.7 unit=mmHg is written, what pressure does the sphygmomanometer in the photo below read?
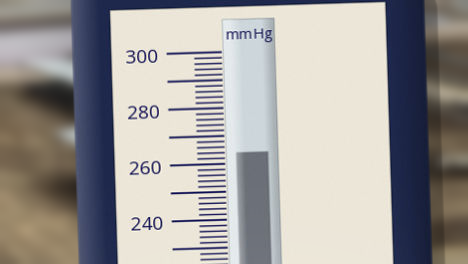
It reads value=264 unit=mmHg
